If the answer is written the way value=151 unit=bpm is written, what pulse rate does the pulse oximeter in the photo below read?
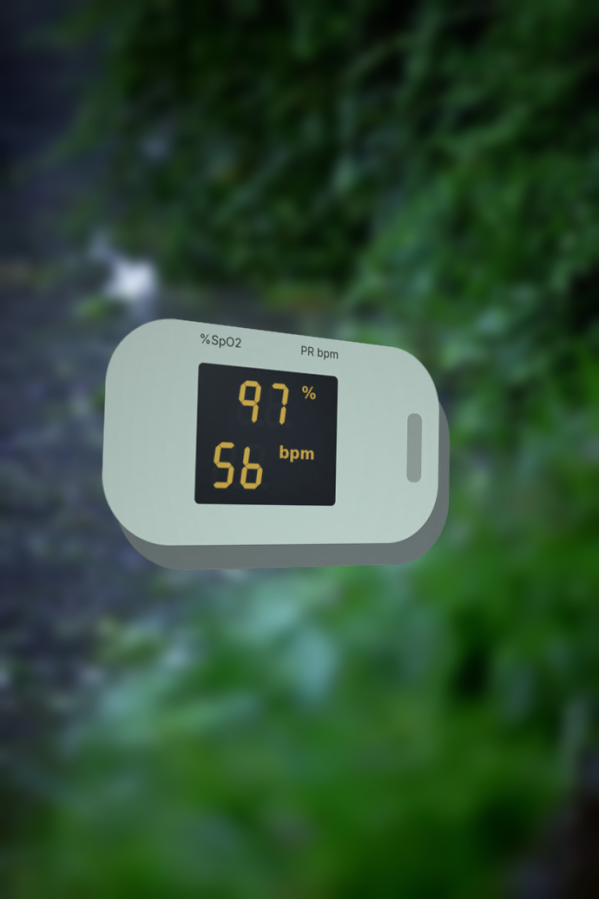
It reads value=56 unit=bpm
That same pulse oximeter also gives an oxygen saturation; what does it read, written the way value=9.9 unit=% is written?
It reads value=97 unit=%
